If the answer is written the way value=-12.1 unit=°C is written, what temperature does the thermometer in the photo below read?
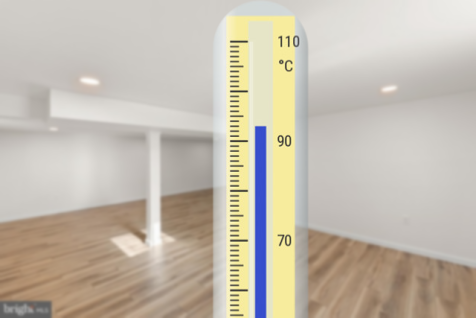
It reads value=93 unit=°C
